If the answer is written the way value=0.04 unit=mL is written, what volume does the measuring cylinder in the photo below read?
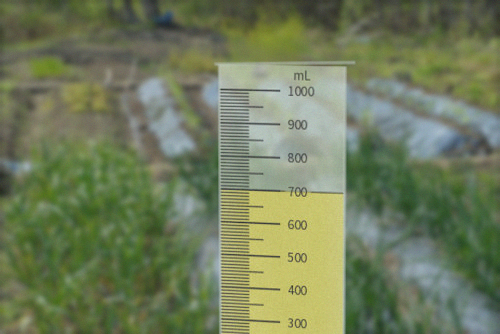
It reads value=700 unit=mL
